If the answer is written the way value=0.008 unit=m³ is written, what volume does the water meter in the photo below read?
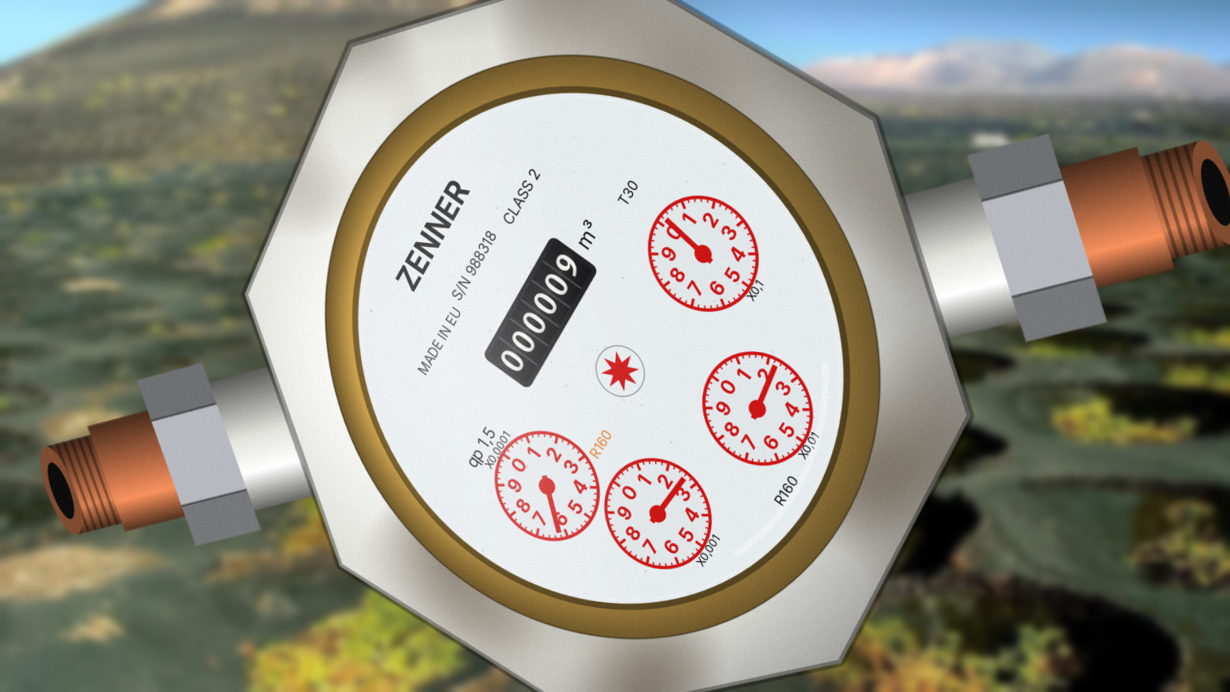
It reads value=9.0226 unit=m³
